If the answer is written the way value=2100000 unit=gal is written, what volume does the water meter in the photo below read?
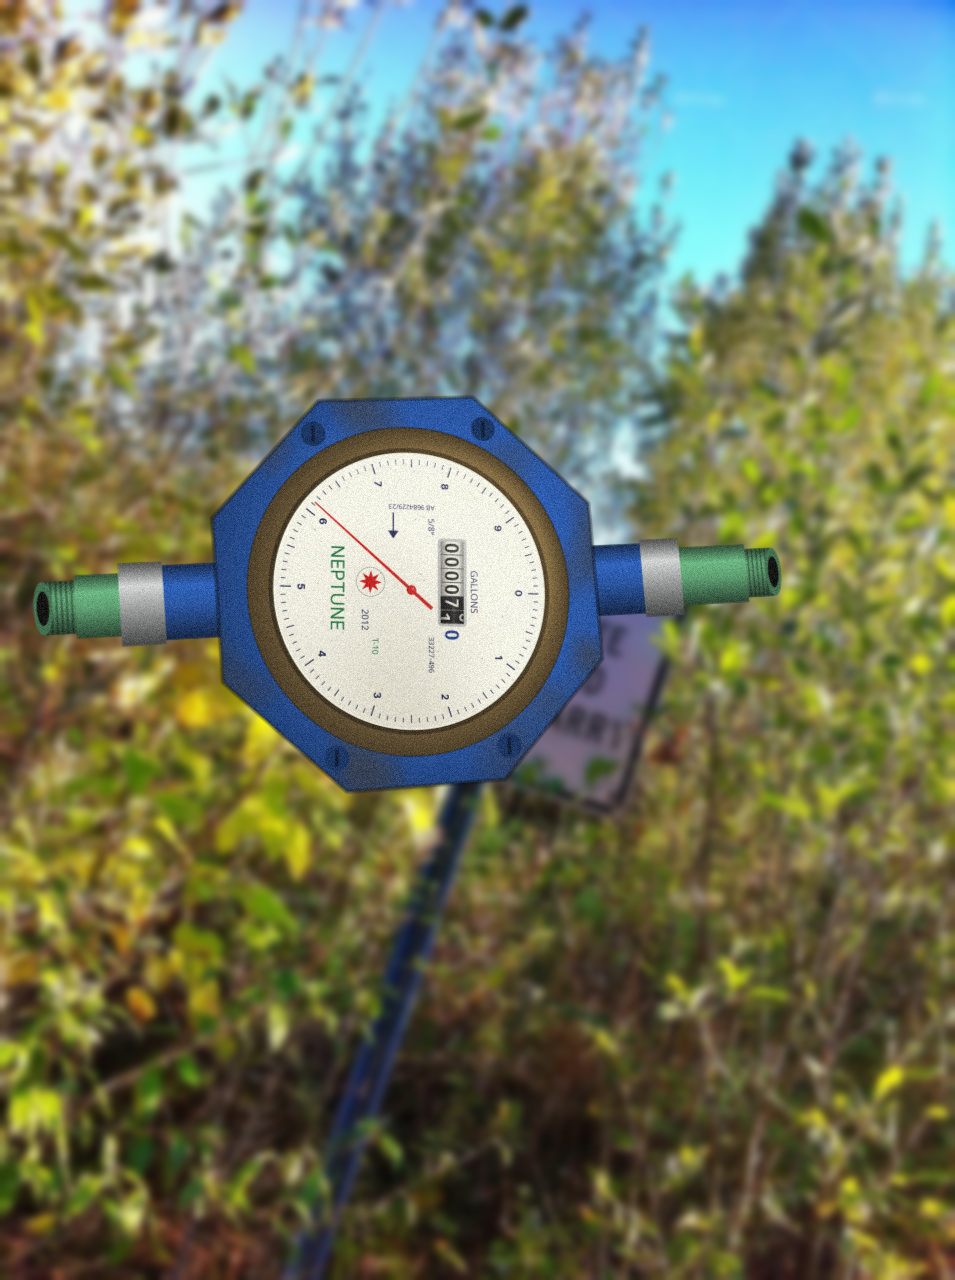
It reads value=706.1 unit=gal
